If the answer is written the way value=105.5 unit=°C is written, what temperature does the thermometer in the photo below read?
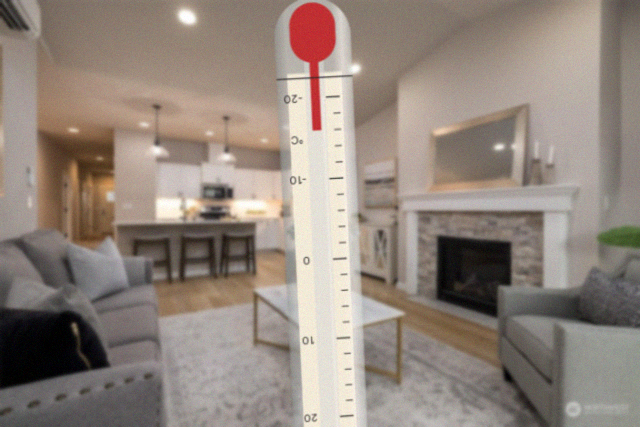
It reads value=-16 unit=°C
